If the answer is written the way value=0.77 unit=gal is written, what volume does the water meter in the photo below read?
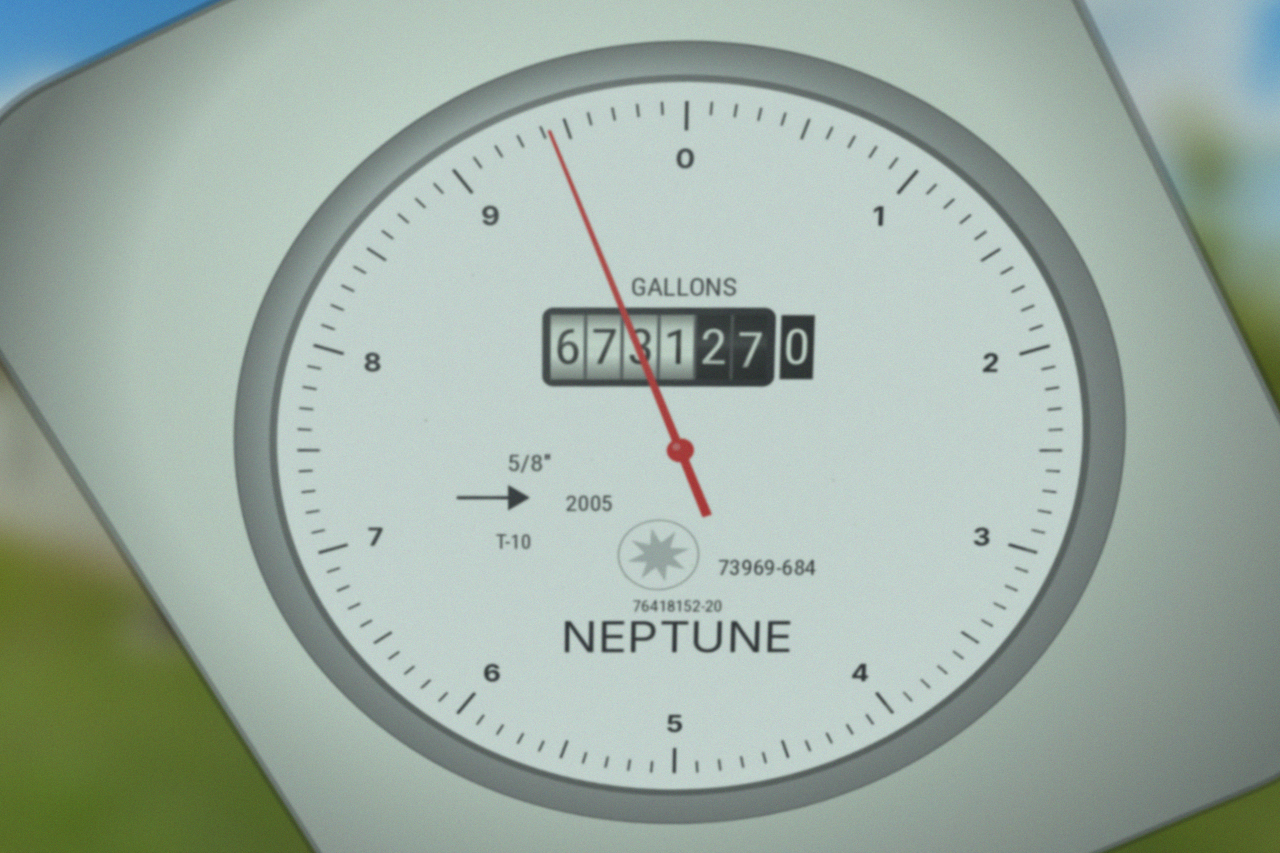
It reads value=6731269.4 unit=gal
